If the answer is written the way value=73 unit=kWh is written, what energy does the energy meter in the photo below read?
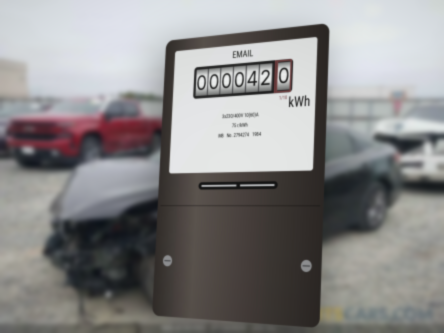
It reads value=42.0 unit=kWh
